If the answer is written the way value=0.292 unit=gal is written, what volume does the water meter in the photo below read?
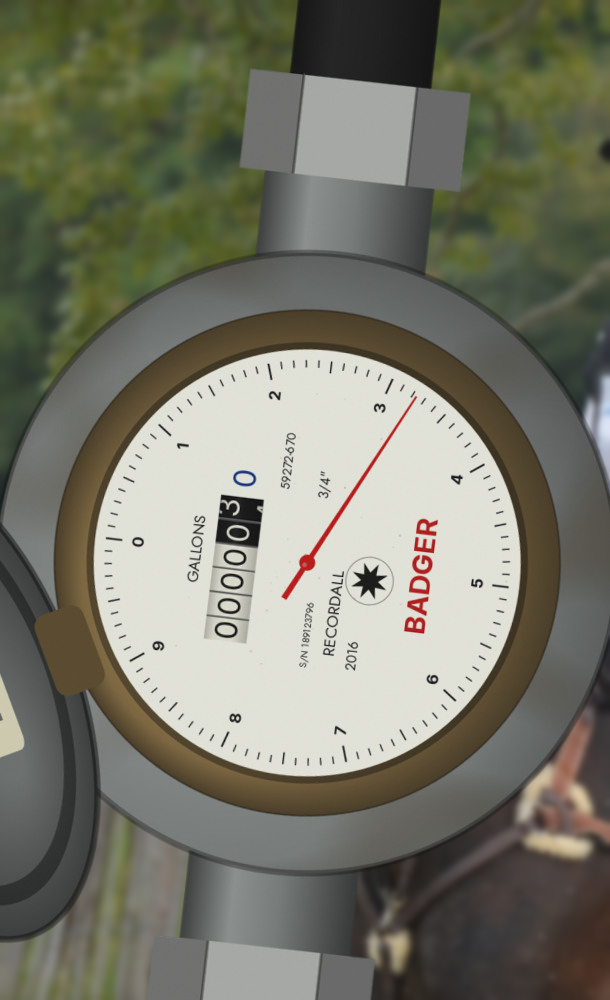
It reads value=33.2 unit=gal
